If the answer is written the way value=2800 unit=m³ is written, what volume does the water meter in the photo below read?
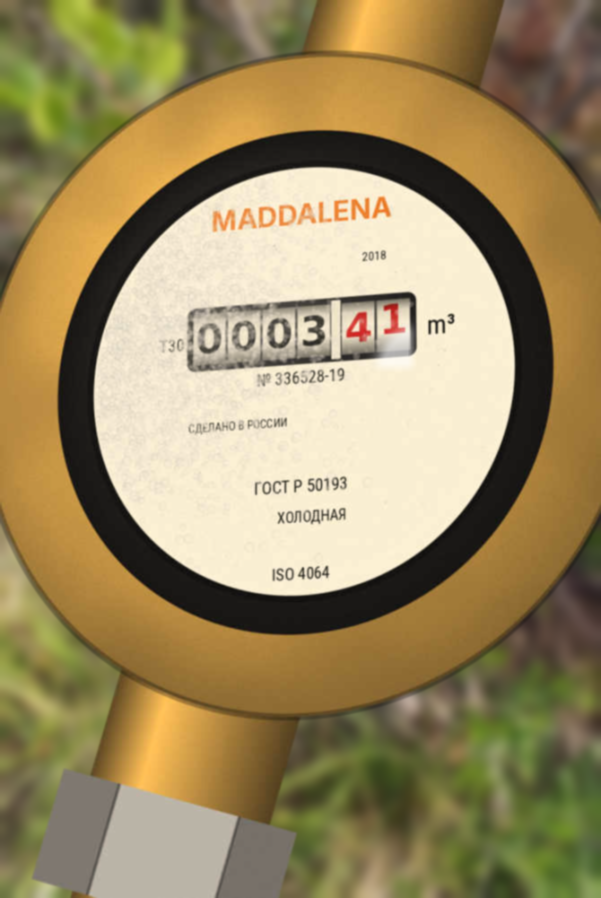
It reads value=3.41 unit=m³
